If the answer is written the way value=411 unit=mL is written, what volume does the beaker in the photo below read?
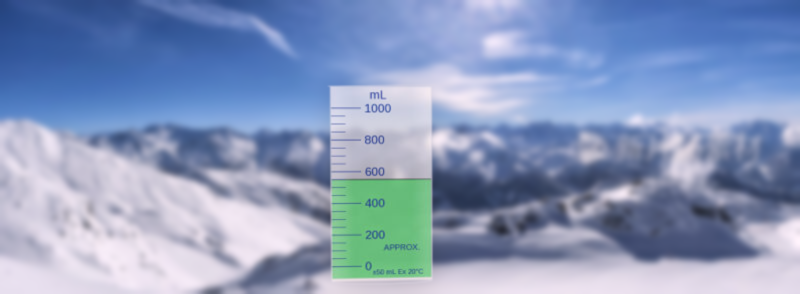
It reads value=550 unit=mL
